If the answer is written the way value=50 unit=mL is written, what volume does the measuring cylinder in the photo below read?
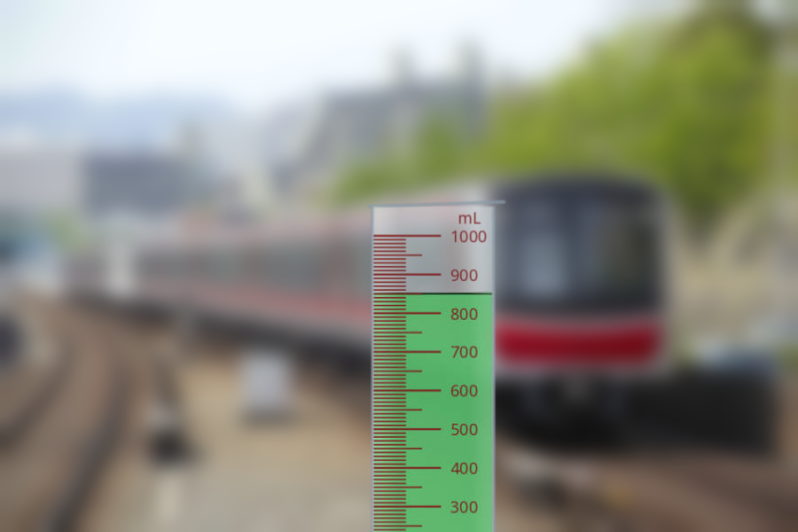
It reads value=850 unit=mL
